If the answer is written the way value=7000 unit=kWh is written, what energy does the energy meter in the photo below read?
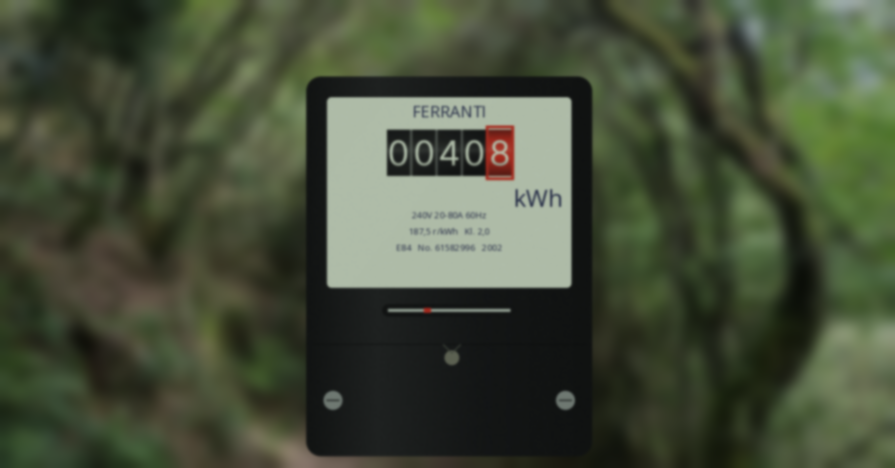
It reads value=40.8 unit=kWh
